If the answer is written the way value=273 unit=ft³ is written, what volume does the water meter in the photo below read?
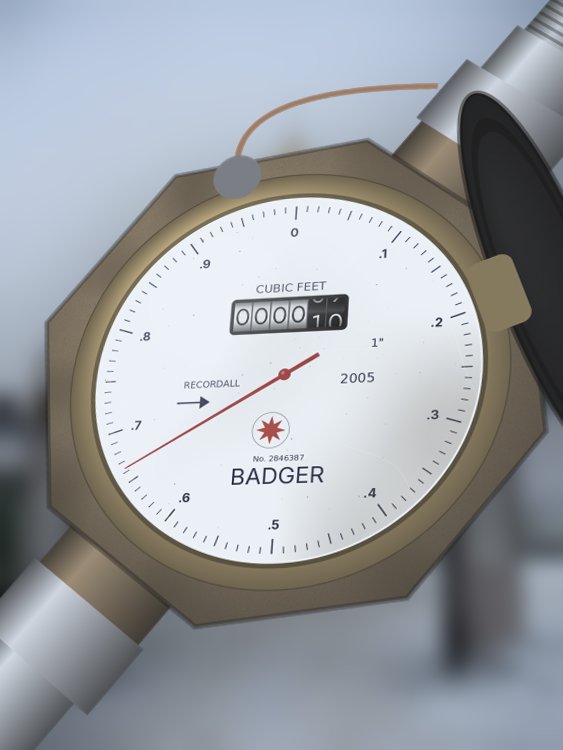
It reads value=9.66 unit=ft³
